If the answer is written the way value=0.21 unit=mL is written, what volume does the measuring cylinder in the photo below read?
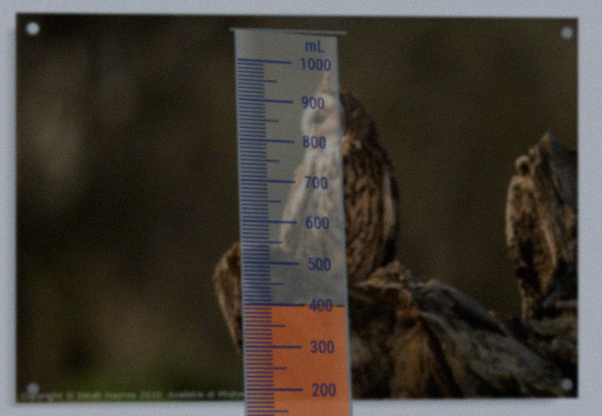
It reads value=400 unit=mL
